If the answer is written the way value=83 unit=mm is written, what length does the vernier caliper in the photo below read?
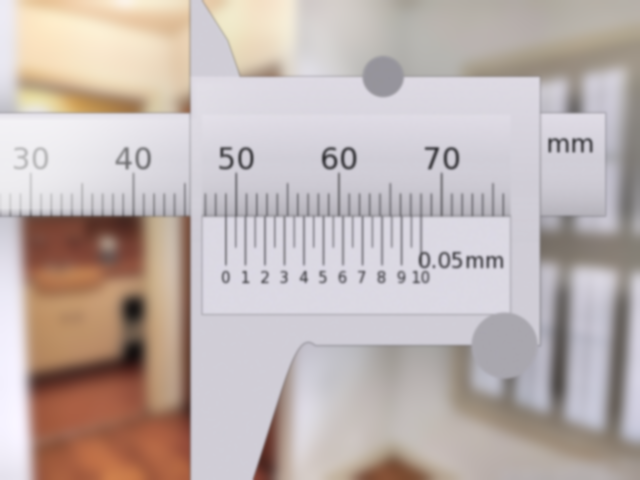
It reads value=49.0 unit=mm
